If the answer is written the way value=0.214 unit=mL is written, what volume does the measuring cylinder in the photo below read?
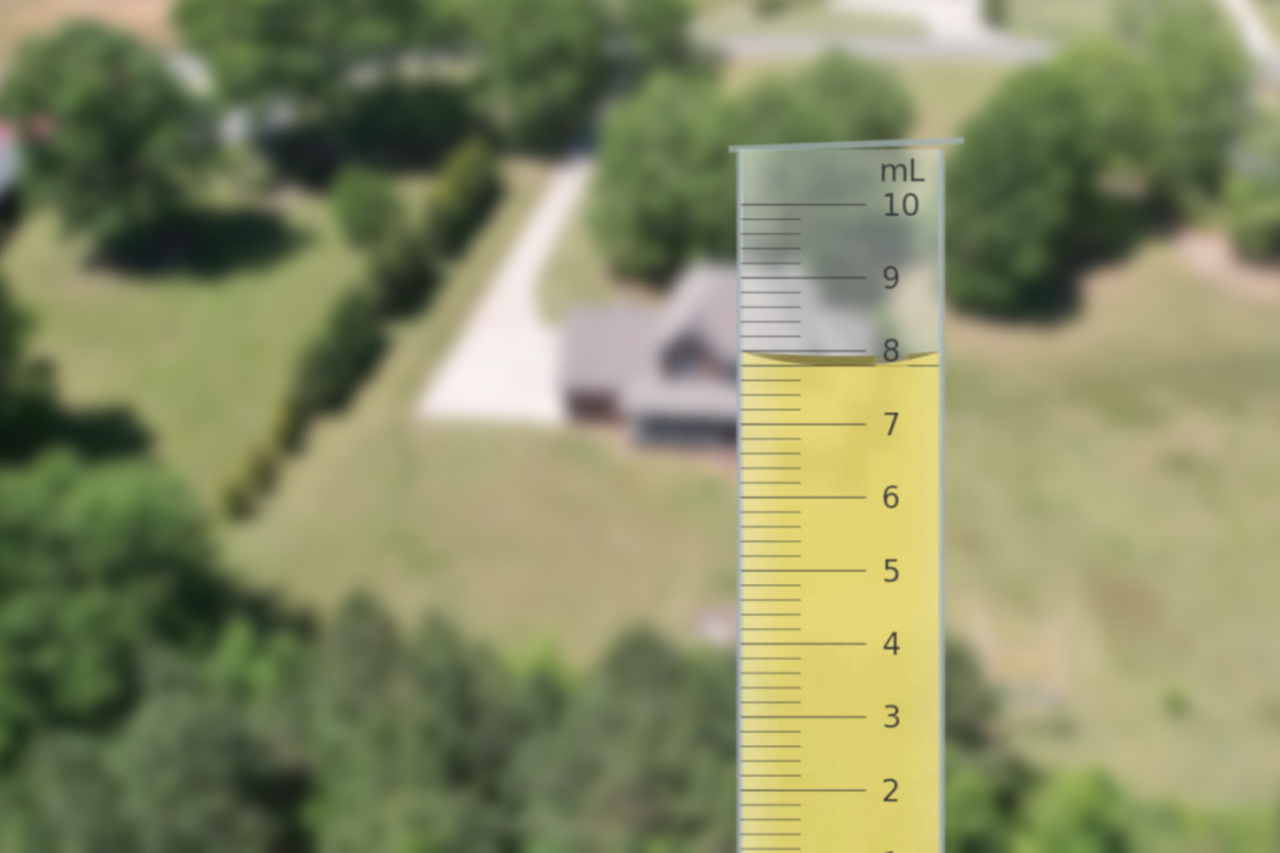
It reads value=7.8 unit=mL
